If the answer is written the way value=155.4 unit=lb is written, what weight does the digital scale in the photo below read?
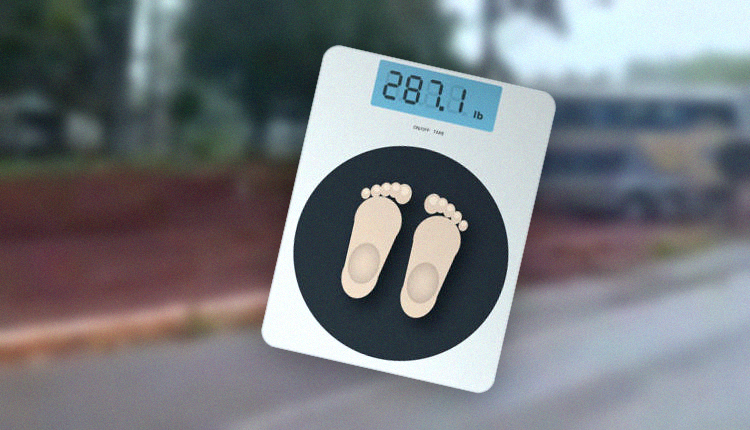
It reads value=287.1 unit=lb
